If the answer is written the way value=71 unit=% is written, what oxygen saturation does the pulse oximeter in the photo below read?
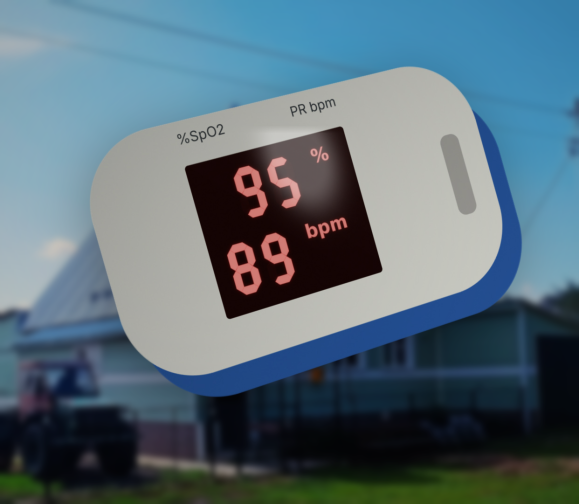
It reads value=95 unit=%
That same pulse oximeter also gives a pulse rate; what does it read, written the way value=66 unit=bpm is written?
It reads value=89 unit=bpm
